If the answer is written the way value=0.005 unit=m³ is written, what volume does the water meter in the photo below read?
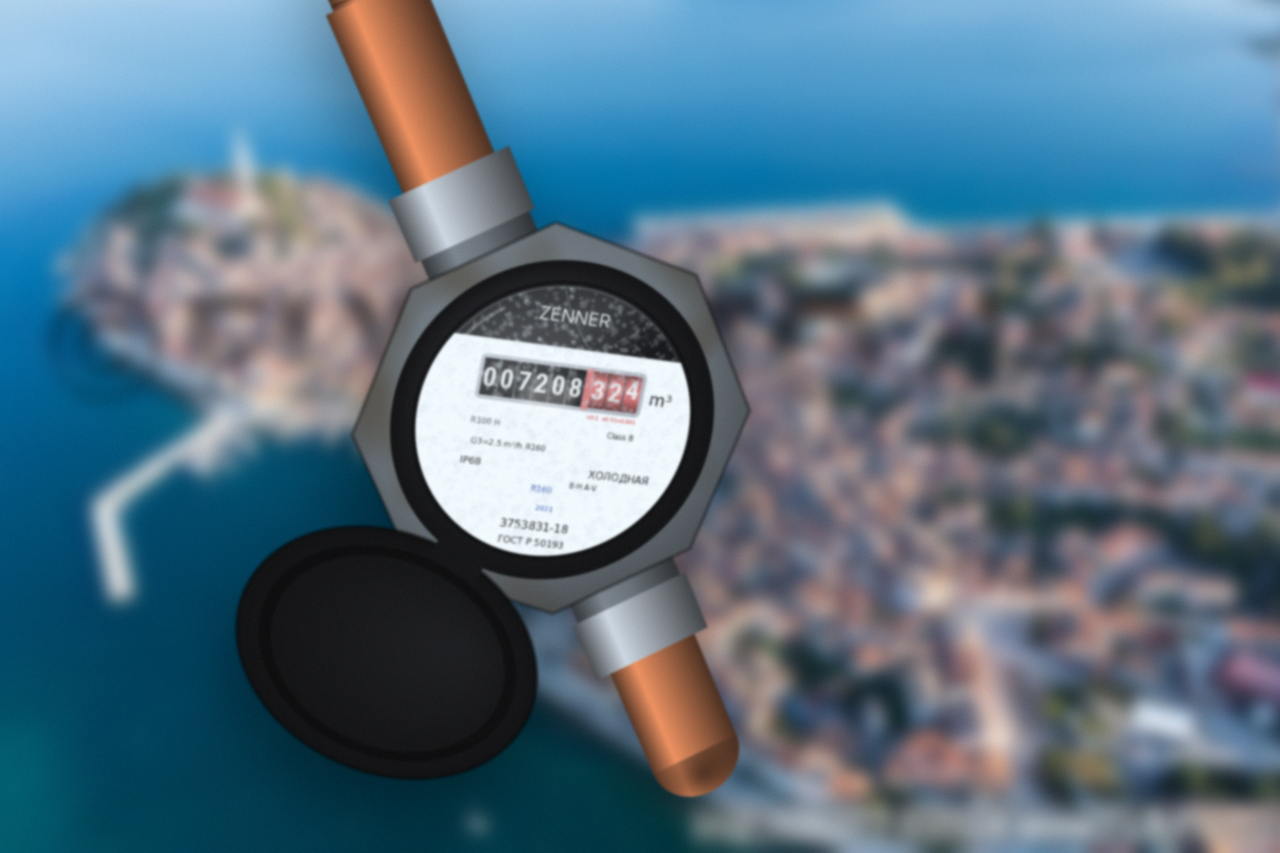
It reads value=7208.324 unit=m³
